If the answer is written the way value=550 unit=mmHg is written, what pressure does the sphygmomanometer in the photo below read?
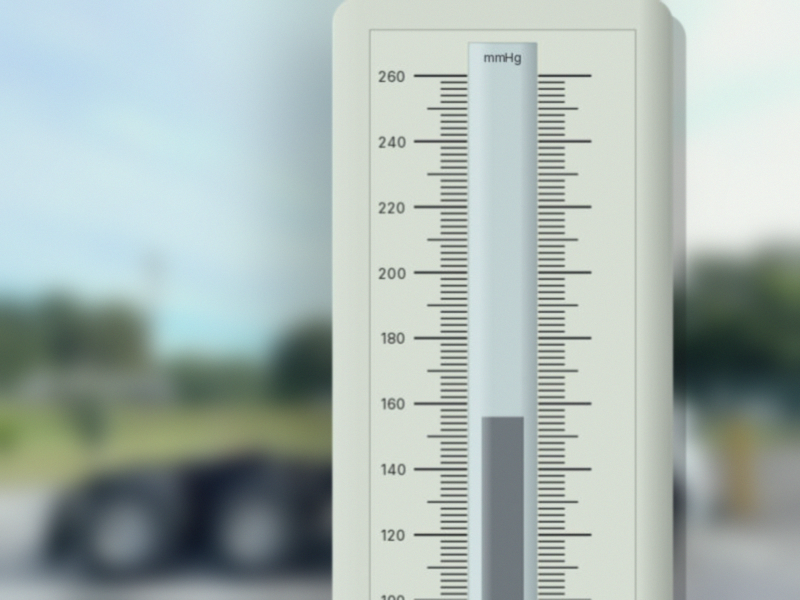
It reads value=156 unit=mmHg
